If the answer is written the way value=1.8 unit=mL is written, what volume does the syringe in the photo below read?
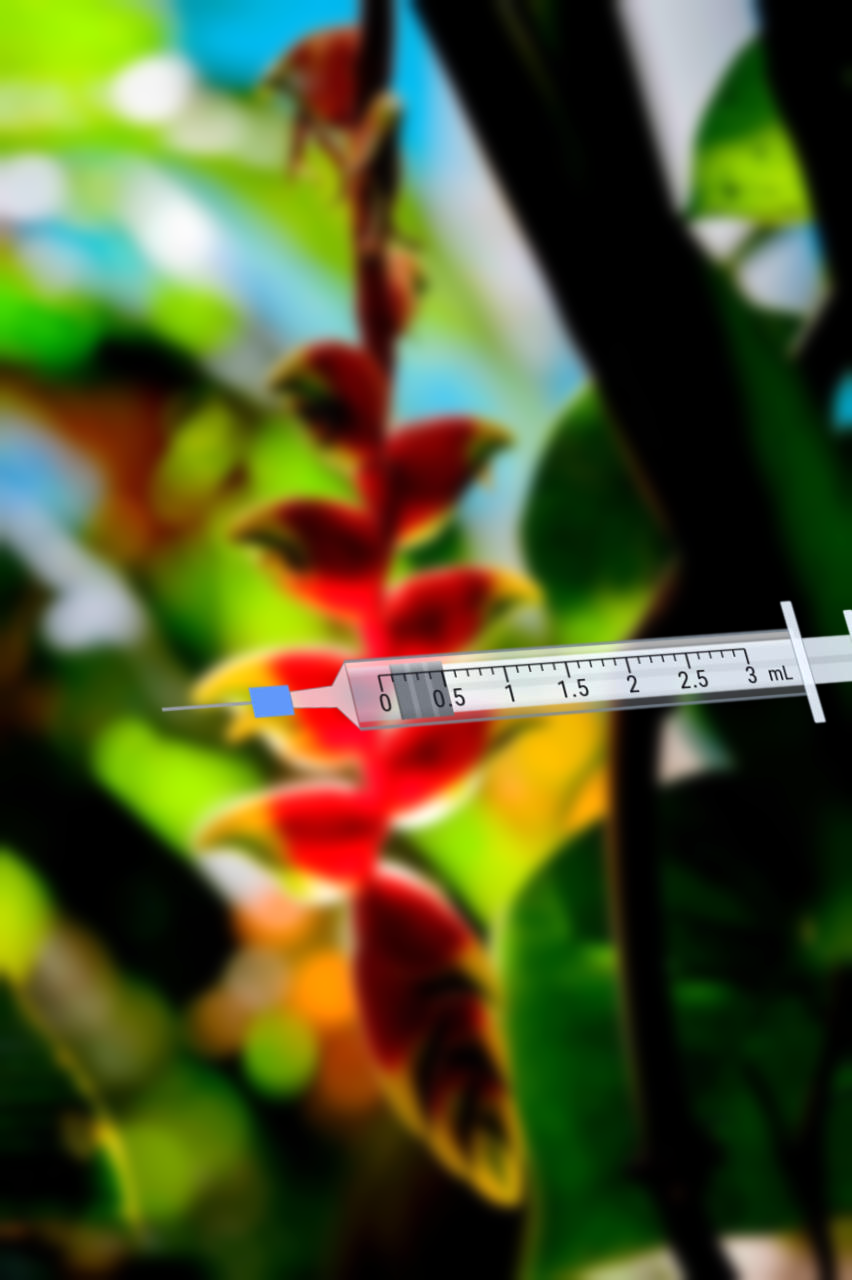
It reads value=0.1 unit=mL
